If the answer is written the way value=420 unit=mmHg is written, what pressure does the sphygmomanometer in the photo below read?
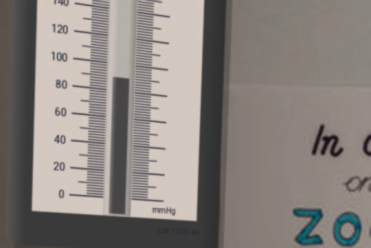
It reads value=90 unit=mmHg
